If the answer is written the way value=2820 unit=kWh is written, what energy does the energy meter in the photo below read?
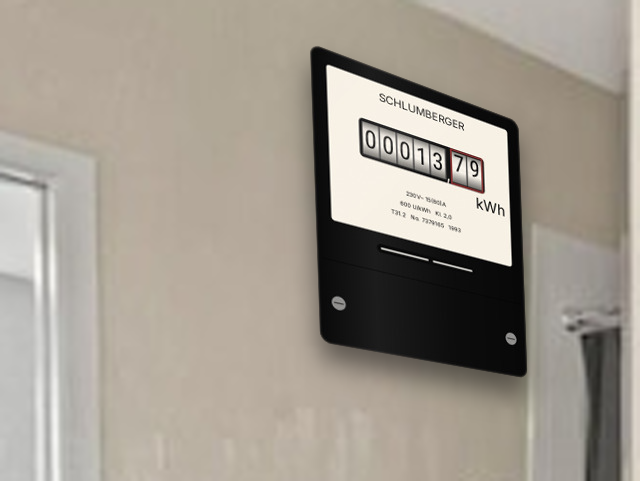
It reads value=13.79 unit=kWh
